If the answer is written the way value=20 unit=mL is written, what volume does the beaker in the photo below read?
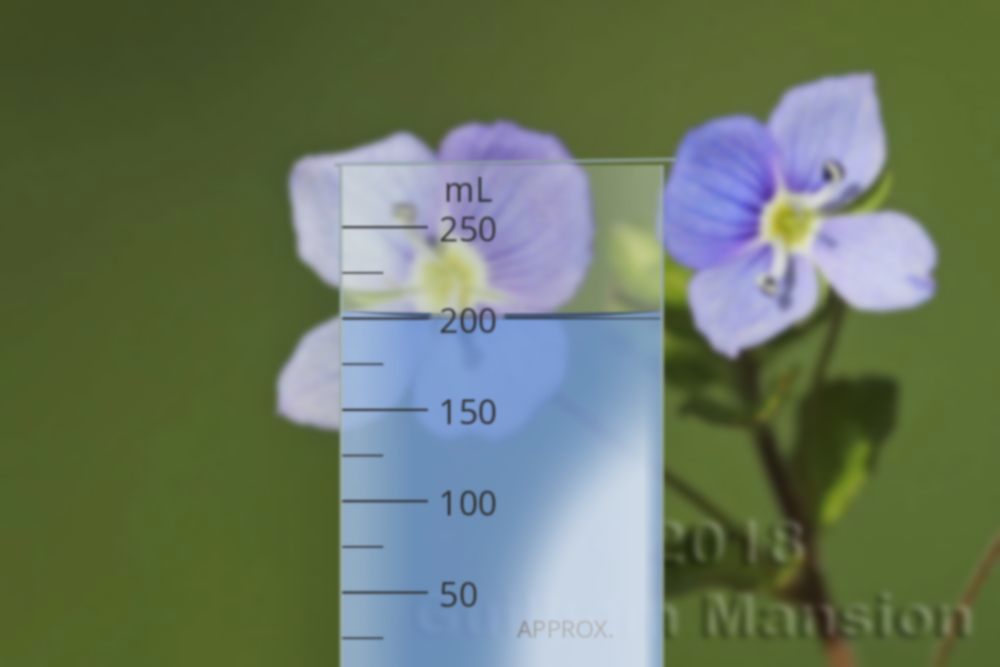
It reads value=200 unit=mL
